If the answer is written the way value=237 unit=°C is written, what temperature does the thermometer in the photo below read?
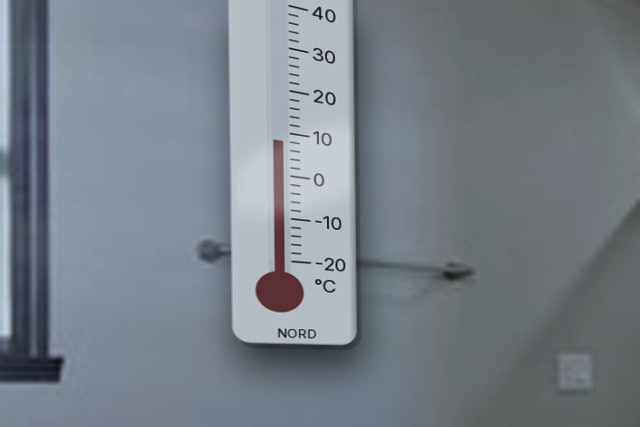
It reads value=8 unit=°C
